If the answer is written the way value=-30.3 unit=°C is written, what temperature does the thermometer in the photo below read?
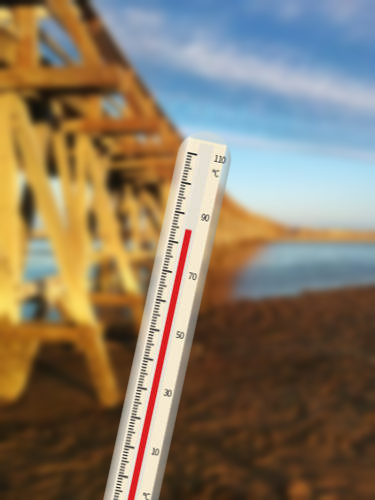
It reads value=85 unit=°C
